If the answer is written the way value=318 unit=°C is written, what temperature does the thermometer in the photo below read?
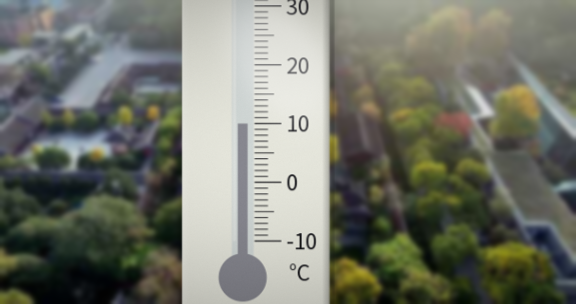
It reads value=10 unit=°C
